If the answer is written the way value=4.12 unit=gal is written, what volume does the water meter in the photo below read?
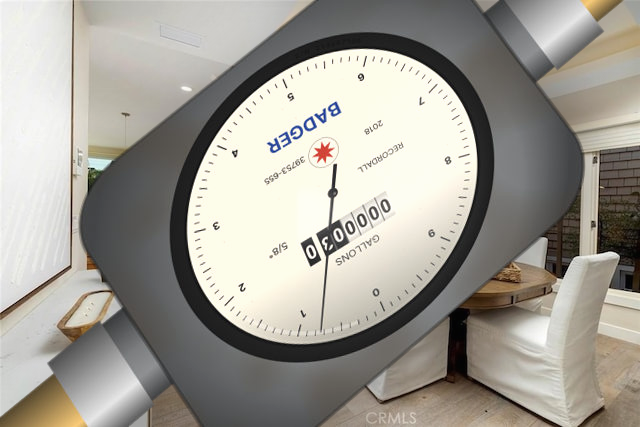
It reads value=30.7 unit=gal
